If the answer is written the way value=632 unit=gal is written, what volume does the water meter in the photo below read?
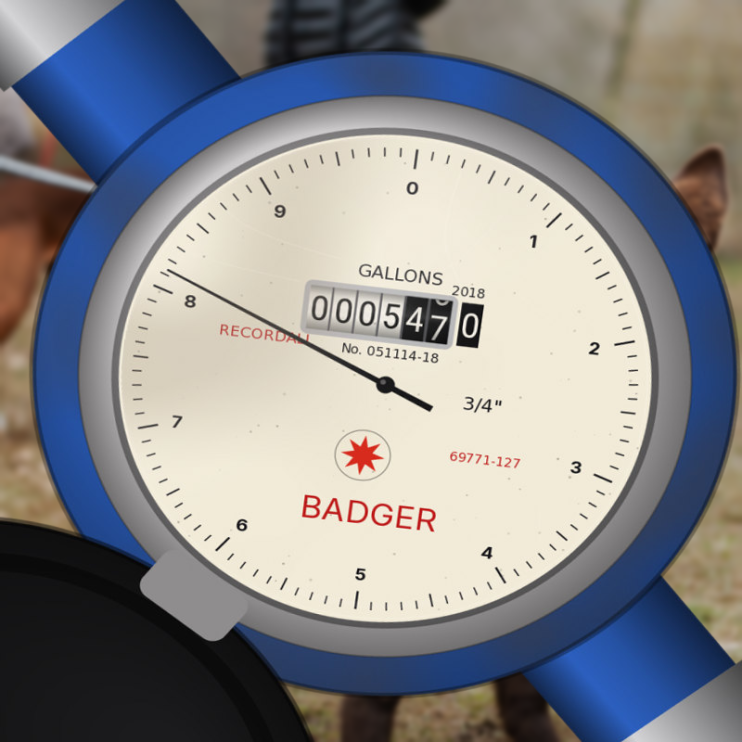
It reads value=5468.1 unit=gal
